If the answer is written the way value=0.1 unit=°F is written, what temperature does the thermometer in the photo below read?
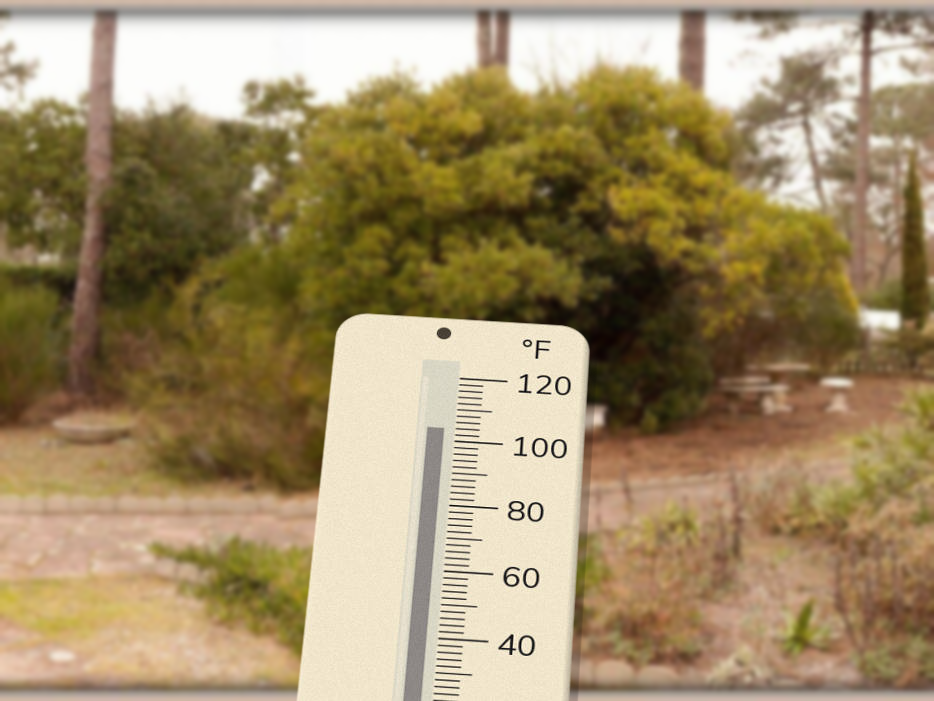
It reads value=104 unit=°F
